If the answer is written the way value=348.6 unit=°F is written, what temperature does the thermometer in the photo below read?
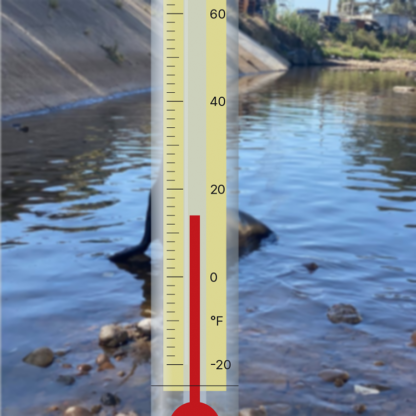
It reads value=14 unit=°F
